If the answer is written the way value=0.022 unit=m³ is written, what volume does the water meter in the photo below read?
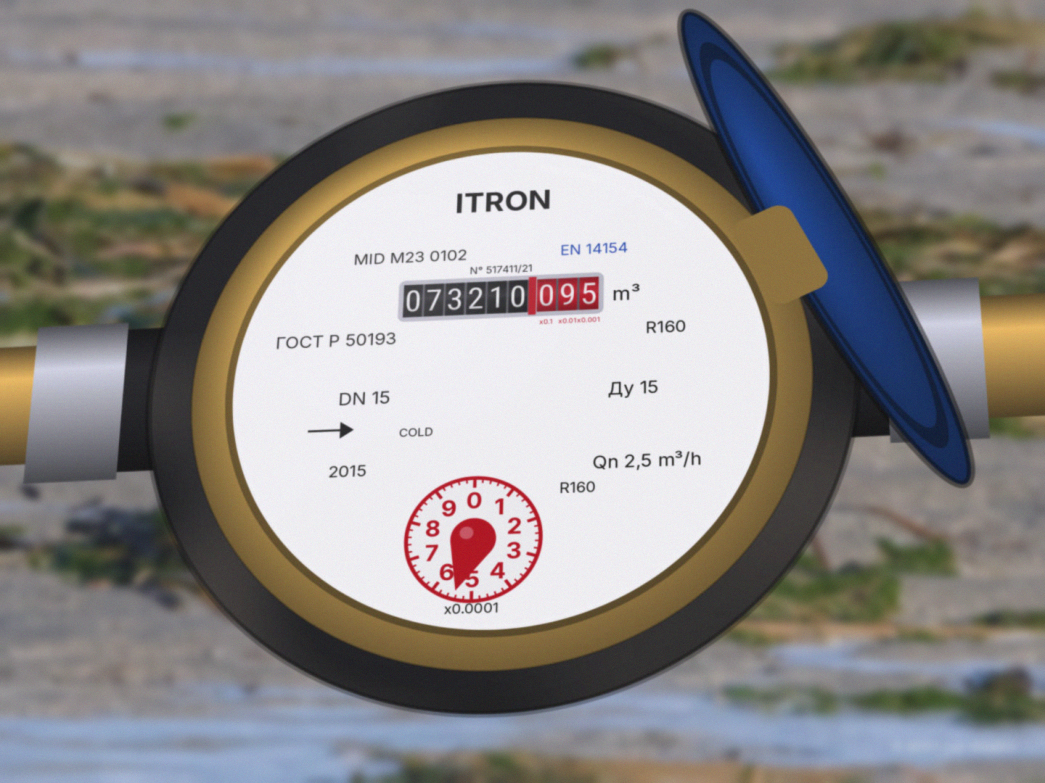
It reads value=73210.0955 unit=m³
